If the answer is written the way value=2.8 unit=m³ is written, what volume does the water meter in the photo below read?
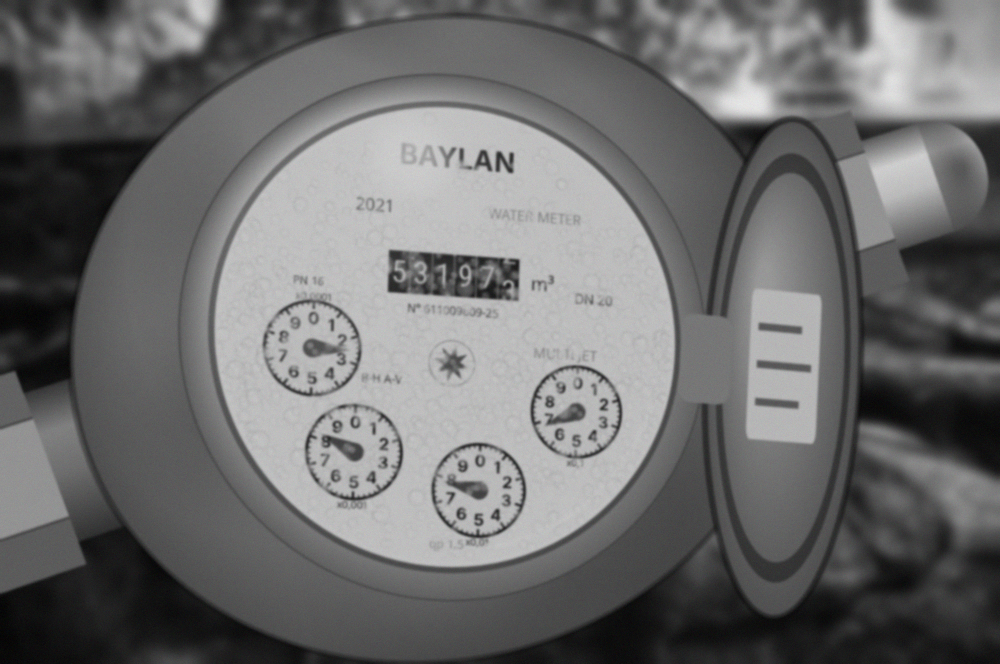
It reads value=531972.6782 unit=m³
